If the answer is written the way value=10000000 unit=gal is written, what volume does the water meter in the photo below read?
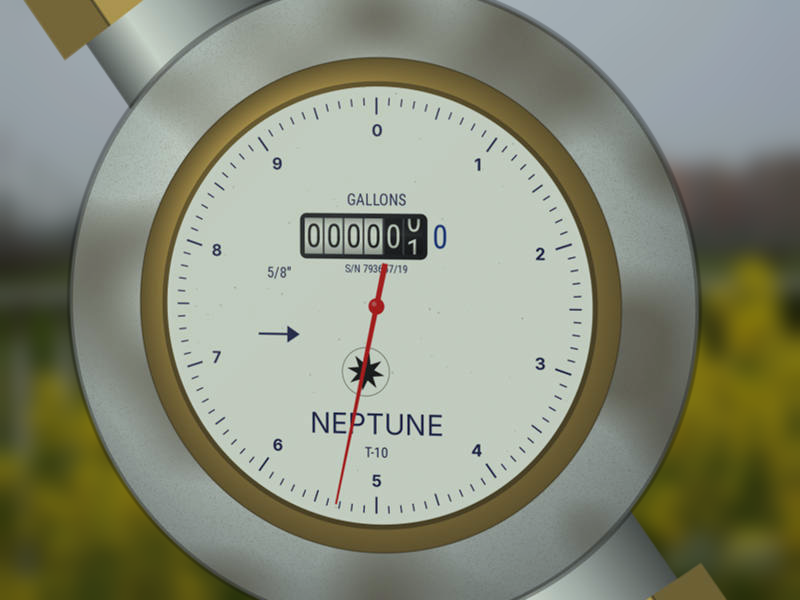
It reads value=5.3 unit=gal
